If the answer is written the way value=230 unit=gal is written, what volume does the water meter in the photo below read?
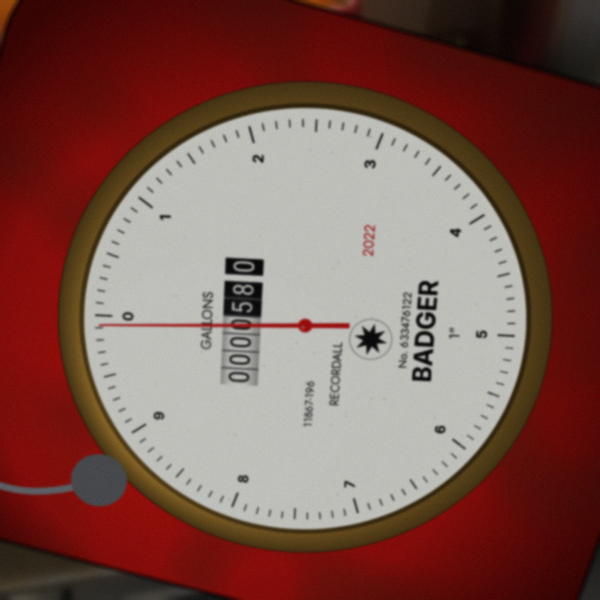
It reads value=579.9 unit=gal
